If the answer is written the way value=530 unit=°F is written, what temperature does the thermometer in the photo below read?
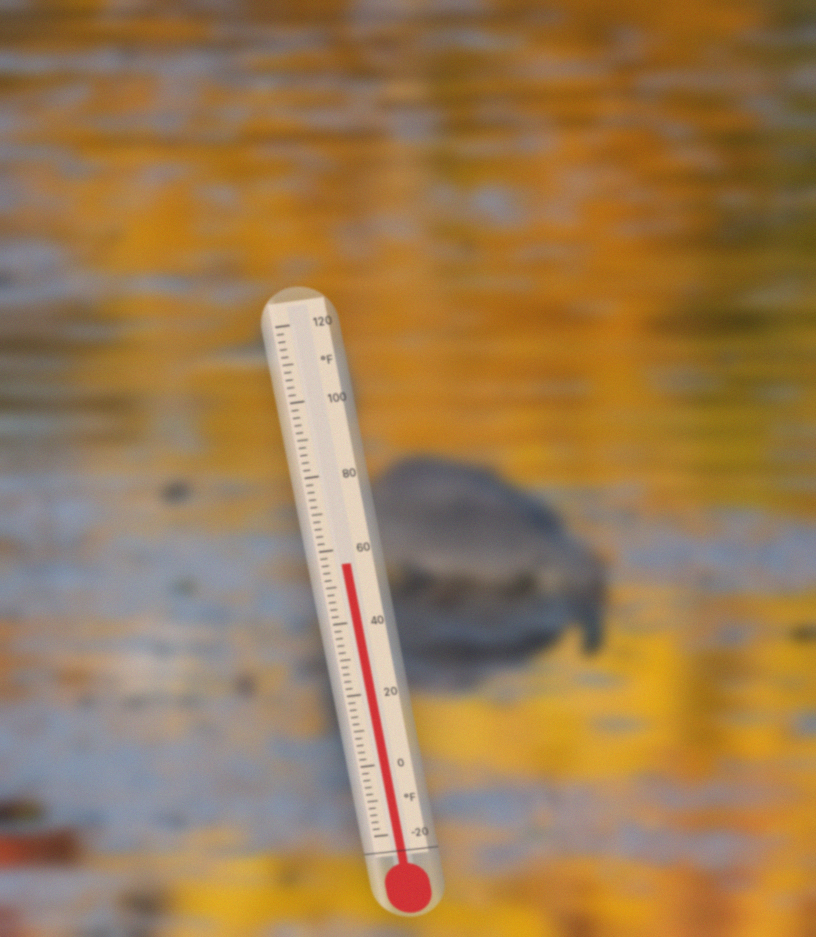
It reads value=56 unit=°F
